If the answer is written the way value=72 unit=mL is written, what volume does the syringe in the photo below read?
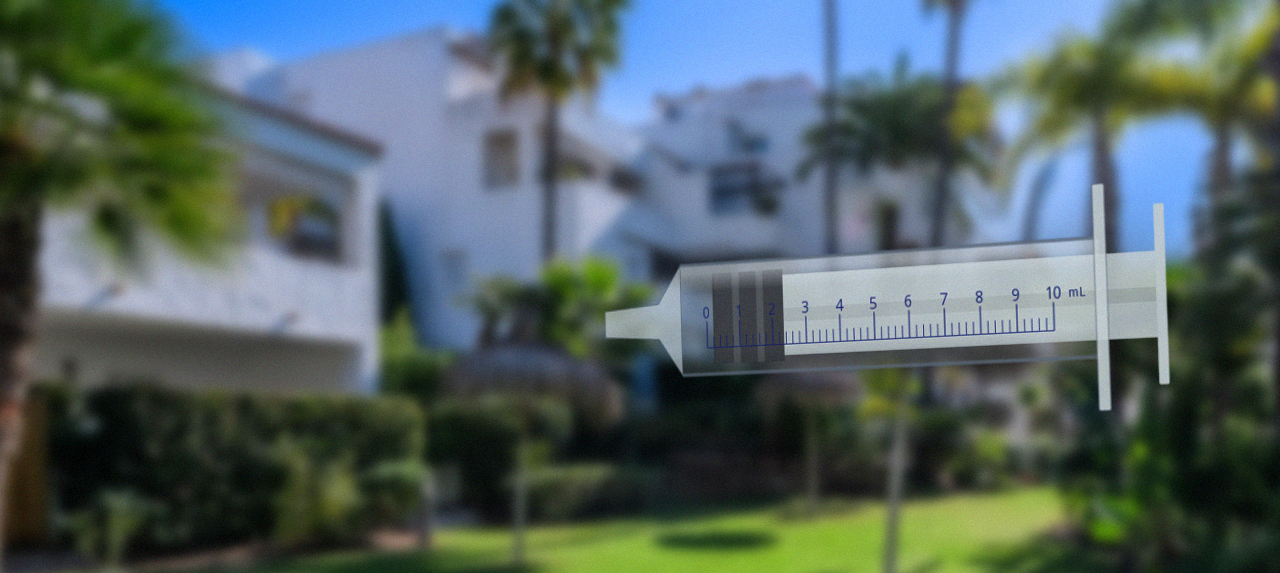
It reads value=0.2 unit=mL
